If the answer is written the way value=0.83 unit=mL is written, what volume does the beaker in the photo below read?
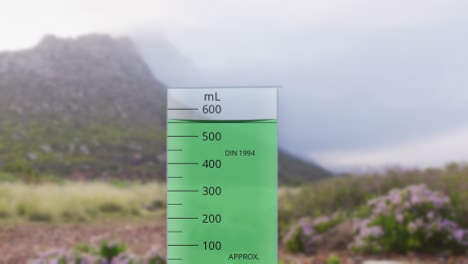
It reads value=550 unit=mL
